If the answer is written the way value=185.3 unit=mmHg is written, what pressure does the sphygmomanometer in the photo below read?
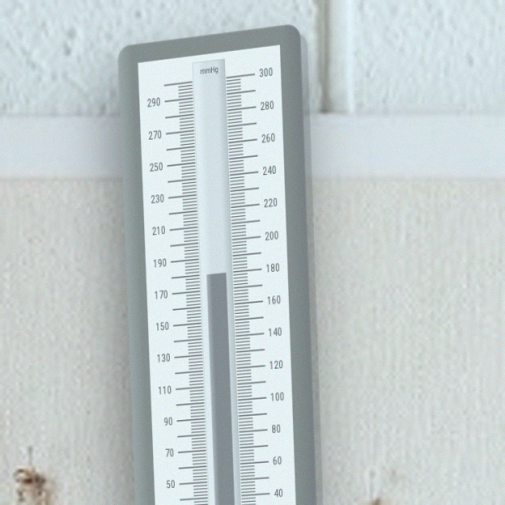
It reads value=180 unit=mmHg
